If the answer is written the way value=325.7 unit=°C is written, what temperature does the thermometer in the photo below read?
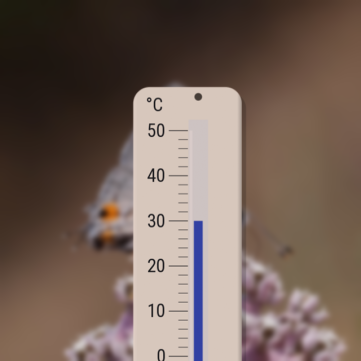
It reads value=30 unit=°C
